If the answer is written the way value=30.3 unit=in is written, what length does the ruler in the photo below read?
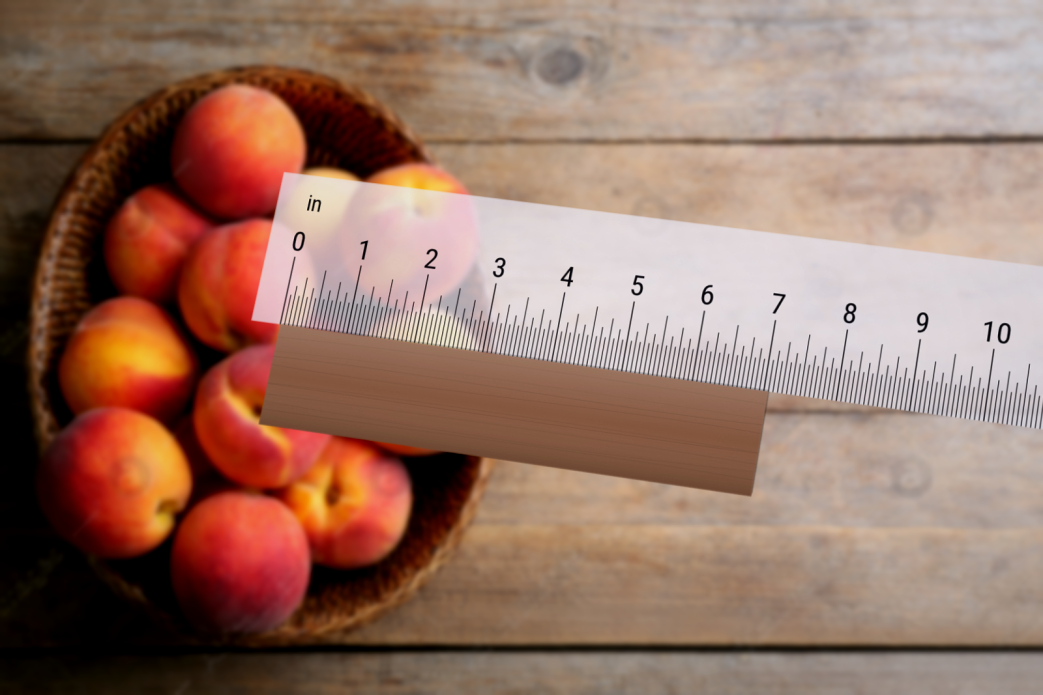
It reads value=7.0625 unit=in
